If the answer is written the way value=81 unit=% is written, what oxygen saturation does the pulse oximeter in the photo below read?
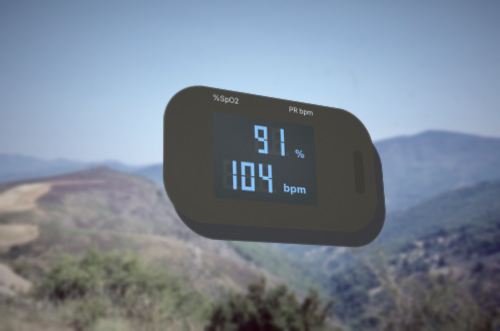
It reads value=91 unit=%
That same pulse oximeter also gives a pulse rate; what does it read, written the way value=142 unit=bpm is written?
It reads value=104 unit=bpm
